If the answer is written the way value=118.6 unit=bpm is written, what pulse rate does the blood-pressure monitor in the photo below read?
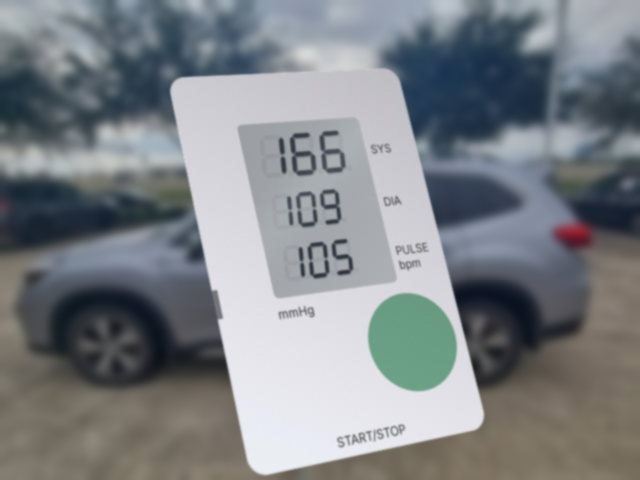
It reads value=105 unit=bpm
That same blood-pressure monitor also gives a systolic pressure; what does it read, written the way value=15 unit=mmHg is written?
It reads value=166 unit=mmHg
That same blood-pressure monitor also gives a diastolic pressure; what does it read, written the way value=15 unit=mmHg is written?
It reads value=109 unit=mmHg
